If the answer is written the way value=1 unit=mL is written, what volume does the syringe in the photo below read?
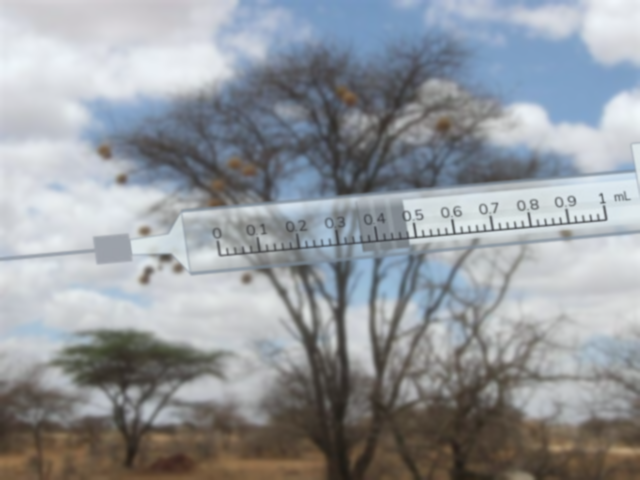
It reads value=0.36 unit=mL
